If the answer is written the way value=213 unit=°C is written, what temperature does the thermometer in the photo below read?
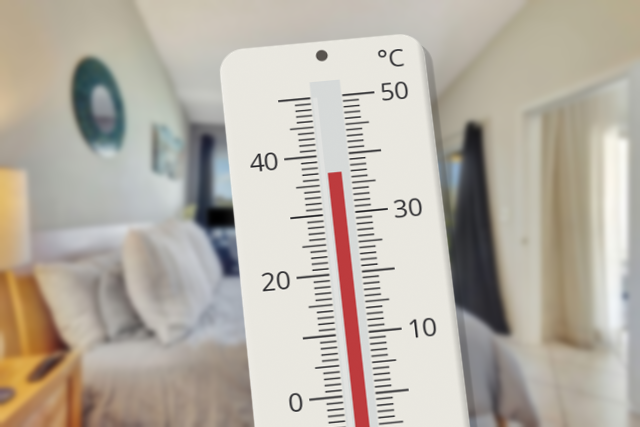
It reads value=37 unit=°C
